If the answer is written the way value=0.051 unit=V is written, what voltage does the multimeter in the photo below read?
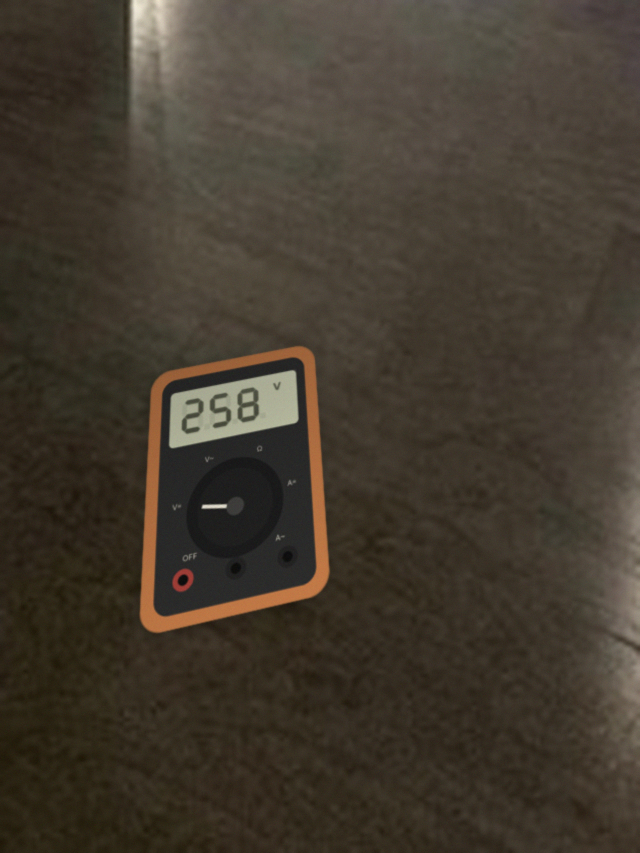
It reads value=258 unit=V
